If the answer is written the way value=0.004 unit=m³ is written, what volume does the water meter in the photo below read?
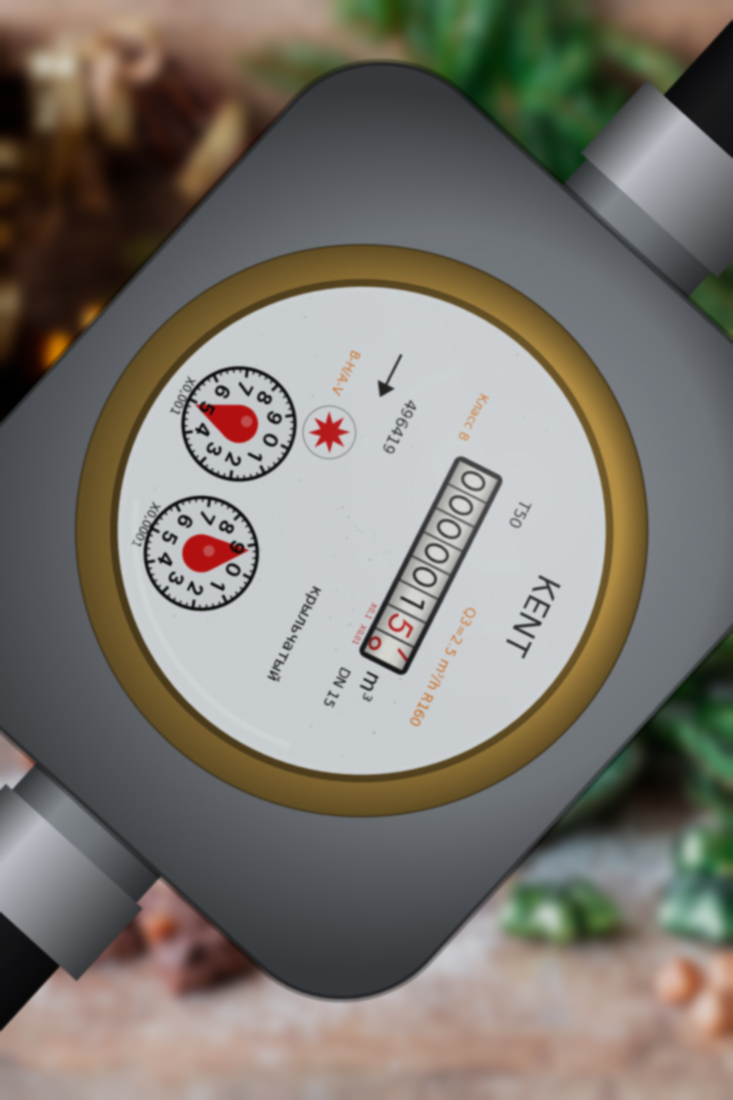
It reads value=1.5749 unit=m³
